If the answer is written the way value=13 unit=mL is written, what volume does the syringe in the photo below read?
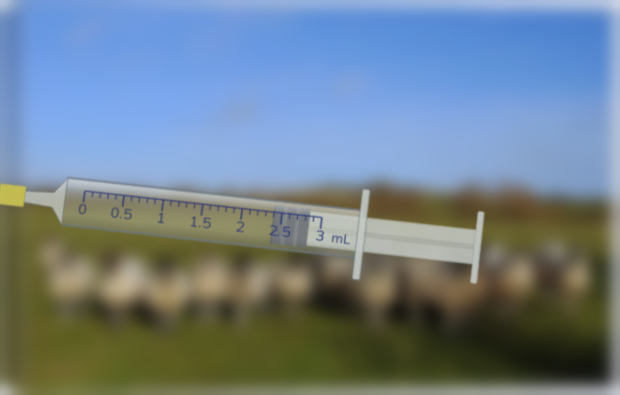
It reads value=2.4 unit=mL
